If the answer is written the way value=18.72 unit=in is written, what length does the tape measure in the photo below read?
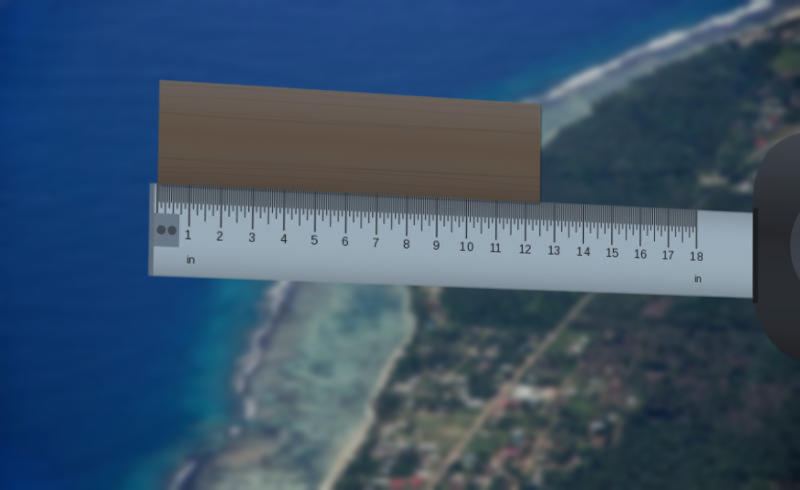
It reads value=12.5 unit=in
